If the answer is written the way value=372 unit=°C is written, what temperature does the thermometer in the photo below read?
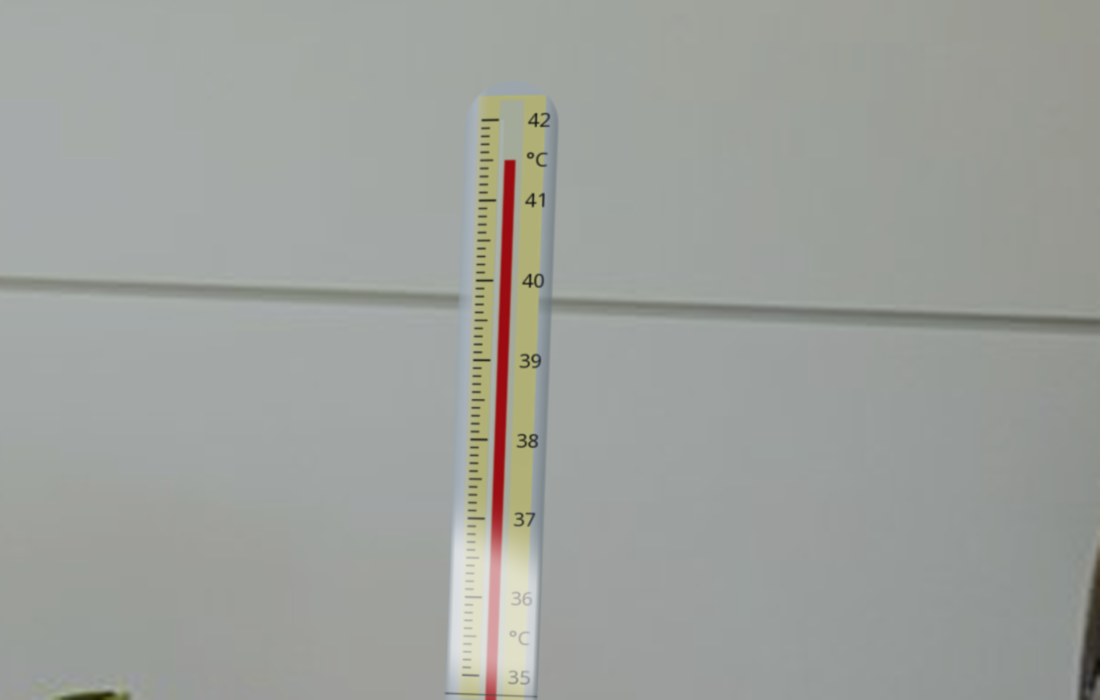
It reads value=41.5 unit=°C
